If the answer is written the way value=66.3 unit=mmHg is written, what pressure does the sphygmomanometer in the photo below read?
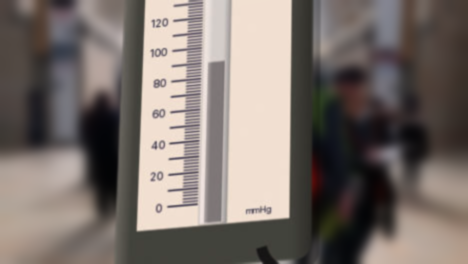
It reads value=90 unit=mmHg
